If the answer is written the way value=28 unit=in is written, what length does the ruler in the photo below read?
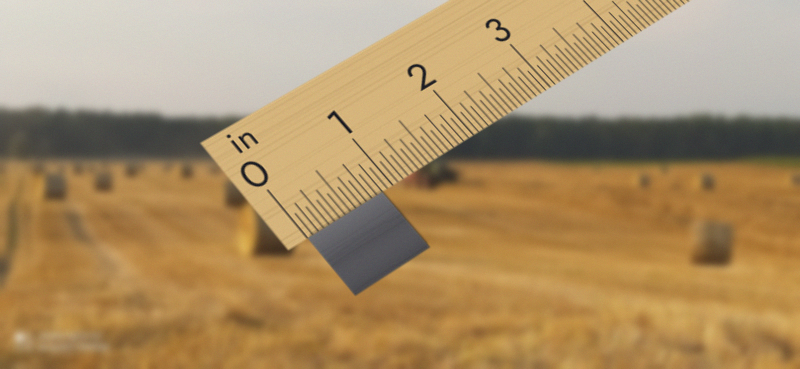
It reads value=0.875 unit=in
